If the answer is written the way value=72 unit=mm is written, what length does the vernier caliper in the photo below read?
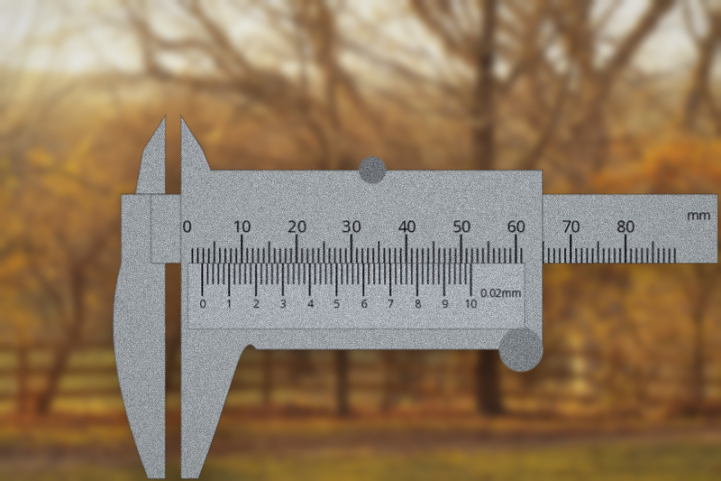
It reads value=2.8 unit=mm
